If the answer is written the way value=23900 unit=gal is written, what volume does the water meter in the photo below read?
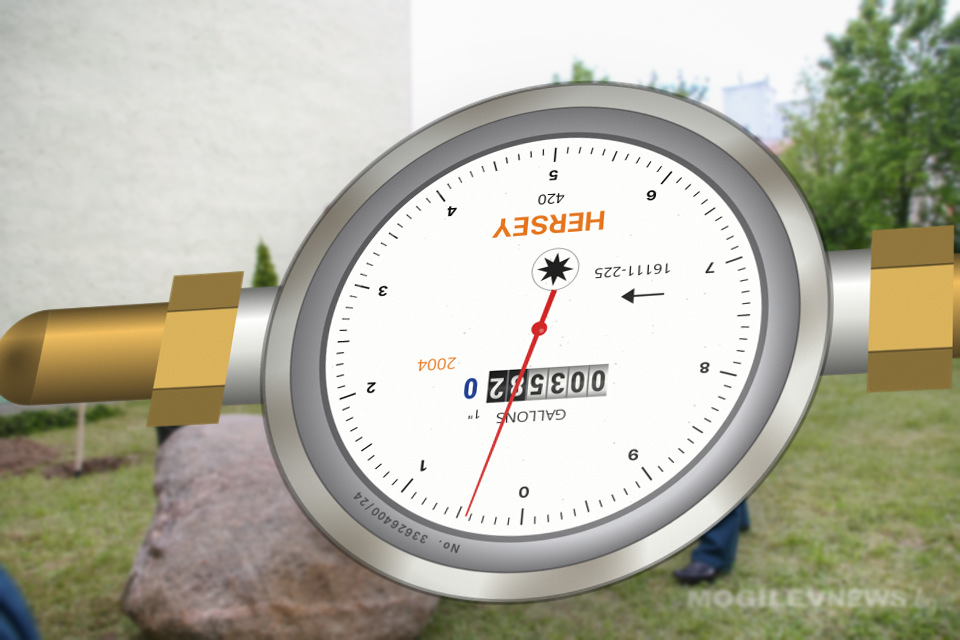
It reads value=35820.4 unit=gal
